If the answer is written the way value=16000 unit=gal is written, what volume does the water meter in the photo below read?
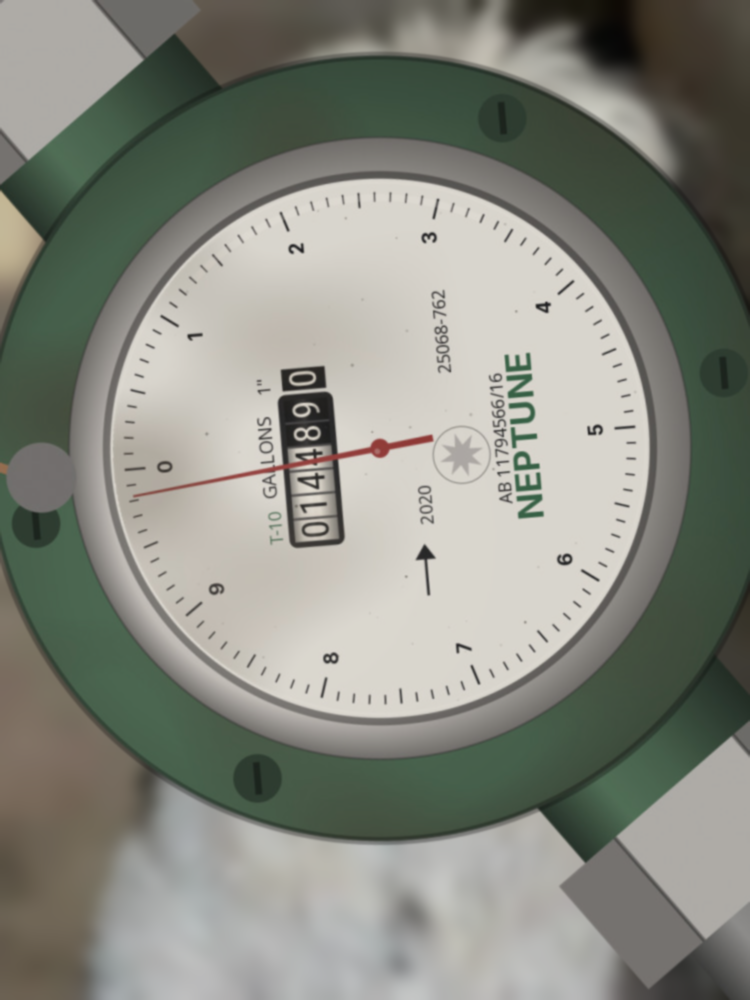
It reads value=144889.8 unit=gal
